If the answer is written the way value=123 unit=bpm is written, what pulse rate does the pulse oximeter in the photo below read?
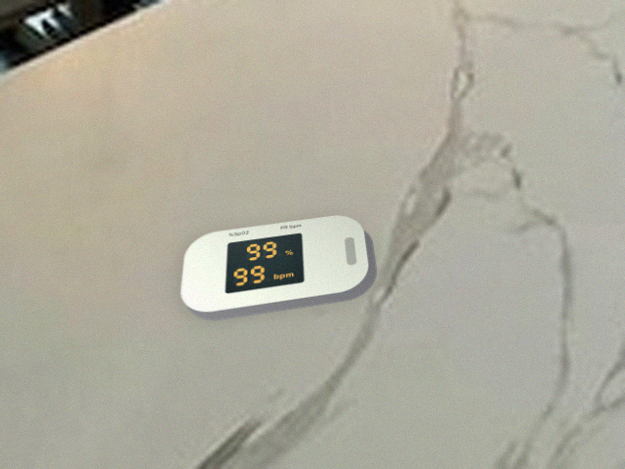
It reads value=99 unit=bpm
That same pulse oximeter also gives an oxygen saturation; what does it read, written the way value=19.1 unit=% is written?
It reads value=99 unit=%
